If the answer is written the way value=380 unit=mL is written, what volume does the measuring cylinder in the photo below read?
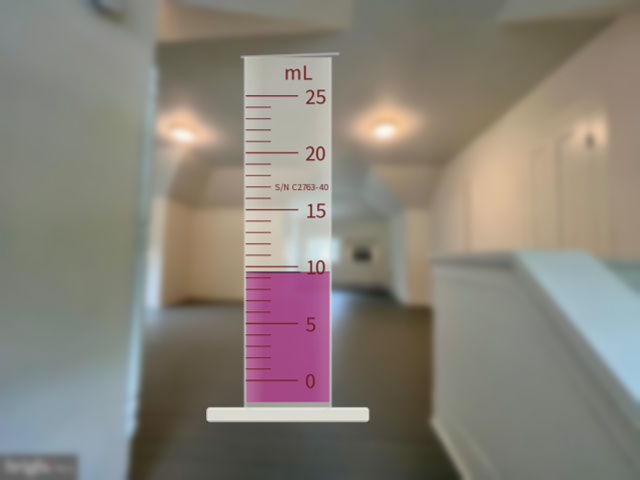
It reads value=9.5 unit=mL
